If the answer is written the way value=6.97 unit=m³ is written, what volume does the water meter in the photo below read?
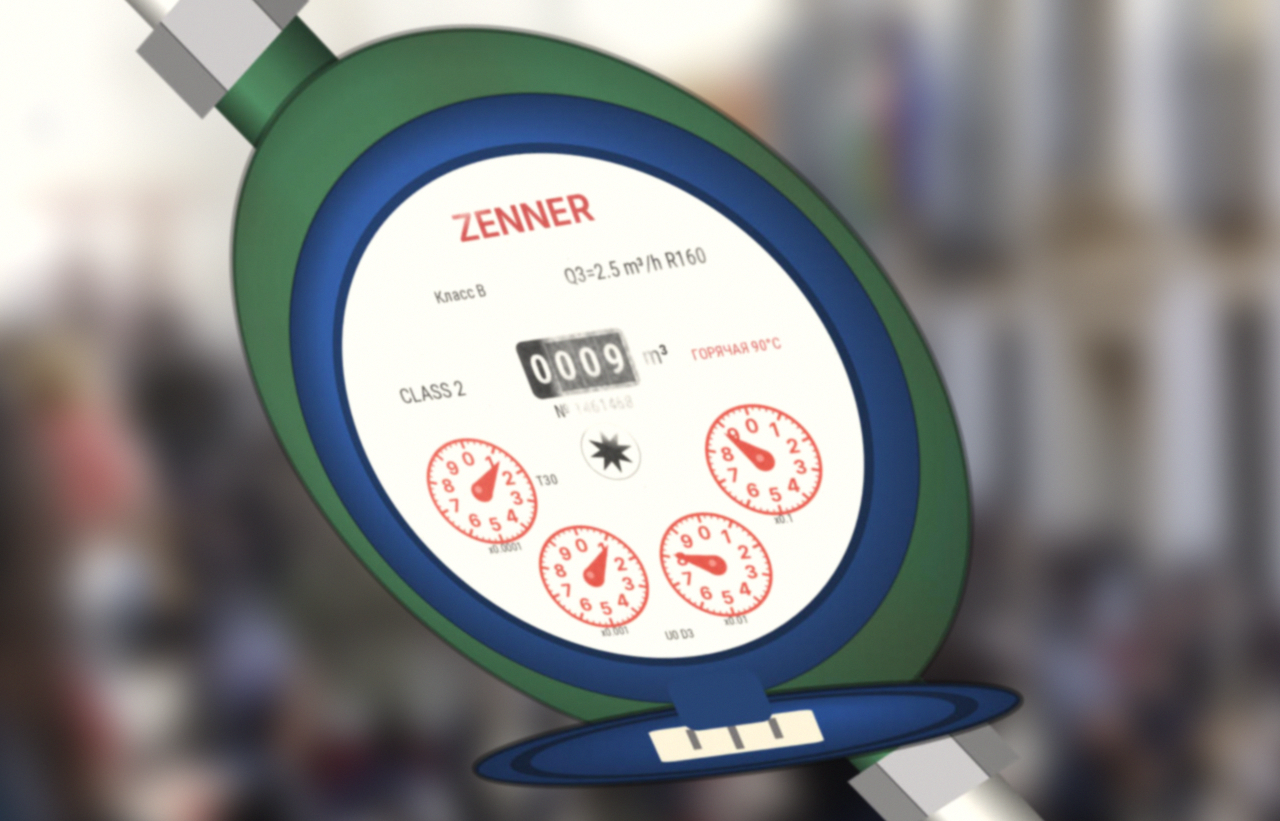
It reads value=9.8811 unit=m³
